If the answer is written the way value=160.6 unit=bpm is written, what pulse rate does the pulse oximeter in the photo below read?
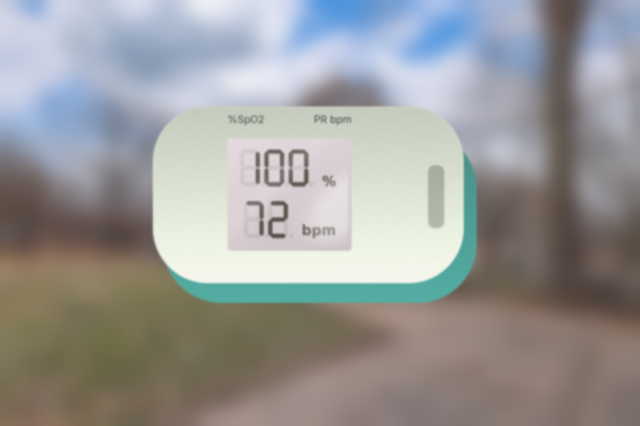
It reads value=72 unit=bpm
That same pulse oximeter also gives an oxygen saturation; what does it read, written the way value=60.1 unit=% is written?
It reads value=100 unit=%
